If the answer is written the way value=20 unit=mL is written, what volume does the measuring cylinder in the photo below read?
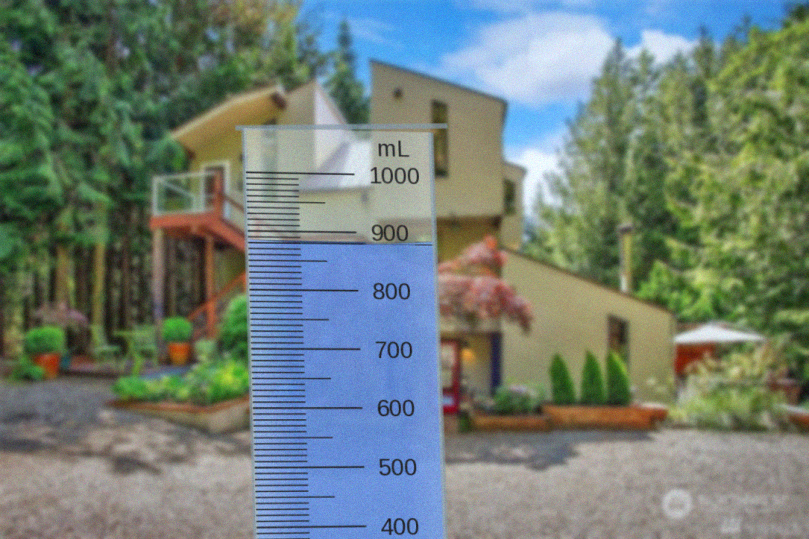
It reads value=880 unit=mL
